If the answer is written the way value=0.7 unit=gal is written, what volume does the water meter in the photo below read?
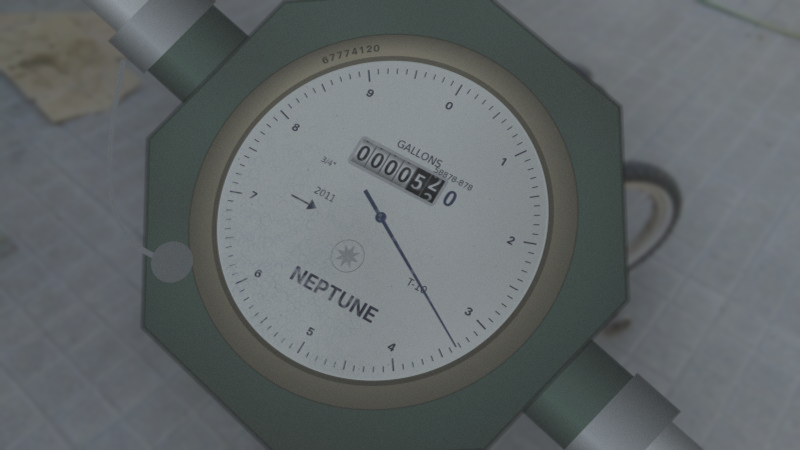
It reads value=523.3 unit=gal
